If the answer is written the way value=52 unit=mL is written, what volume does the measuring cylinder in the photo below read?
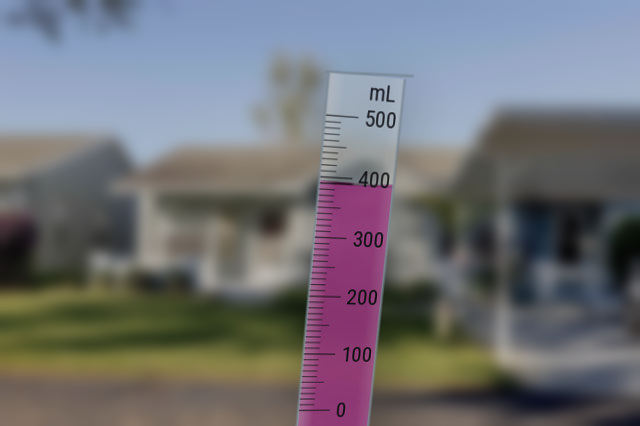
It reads value=390 unit=mL
